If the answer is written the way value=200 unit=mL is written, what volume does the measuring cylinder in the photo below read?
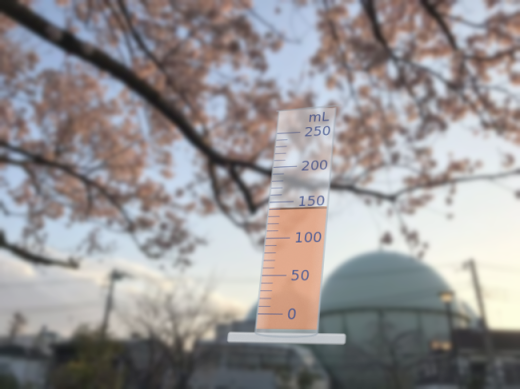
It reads value=140 unit=mL
